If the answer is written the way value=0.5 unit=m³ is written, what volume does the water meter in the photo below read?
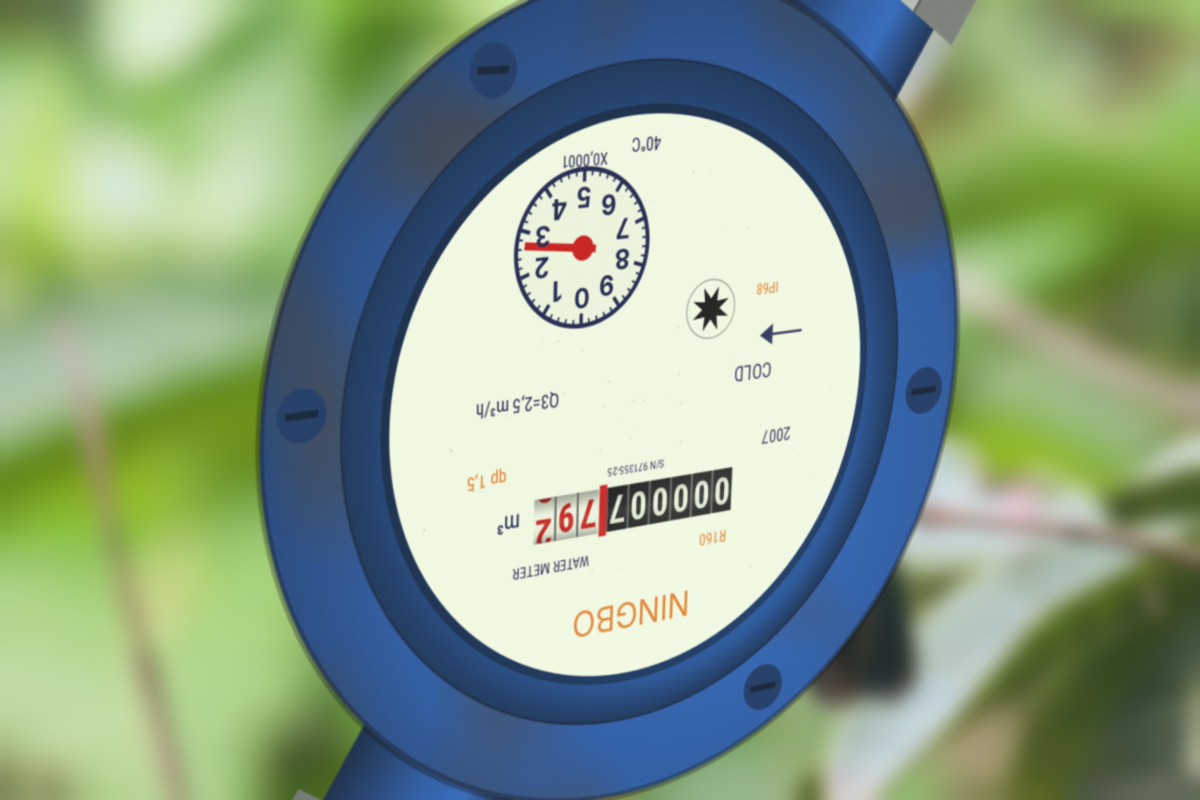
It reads value=7.7922 unit=m³
